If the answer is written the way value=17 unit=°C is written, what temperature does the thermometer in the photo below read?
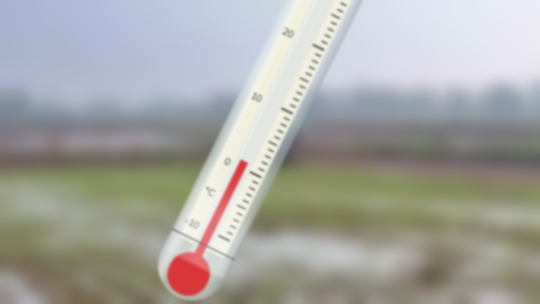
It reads value=1 unit=°C
